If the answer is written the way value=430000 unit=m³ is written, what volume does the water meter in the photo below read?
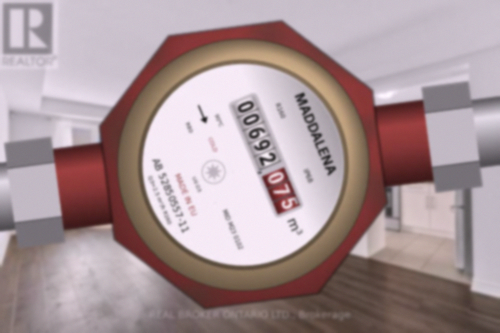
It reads value=692.075 unit=m³
